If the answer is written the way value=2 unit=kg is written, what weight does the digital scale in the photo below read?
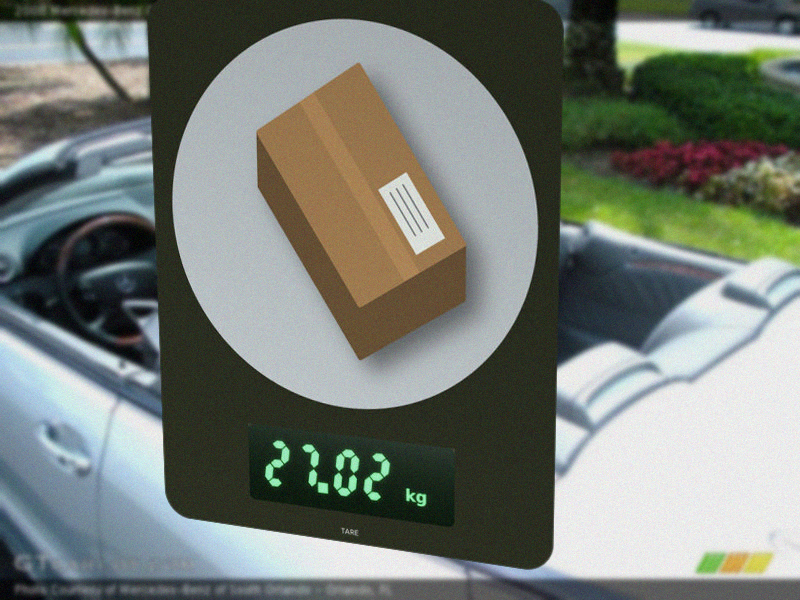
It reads value=27.02 unit=kg
